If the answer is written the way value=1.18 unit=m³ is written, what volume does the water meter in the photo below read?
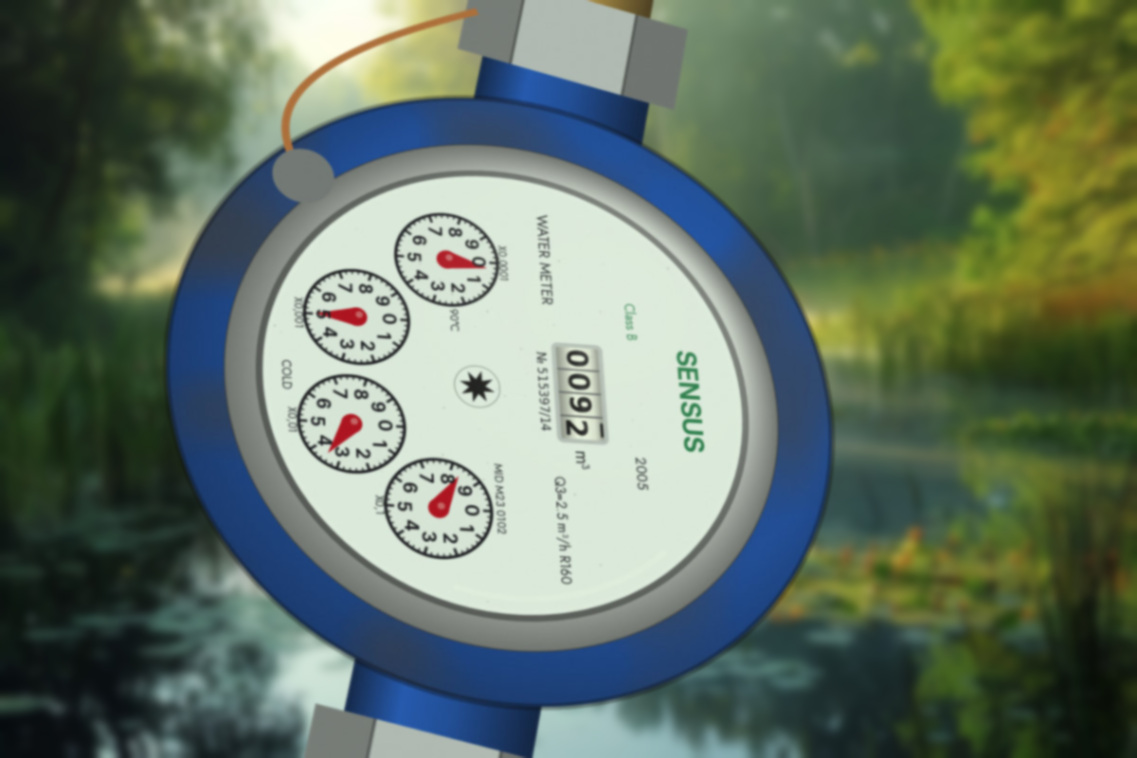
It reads value=91.8350 unit=m³
